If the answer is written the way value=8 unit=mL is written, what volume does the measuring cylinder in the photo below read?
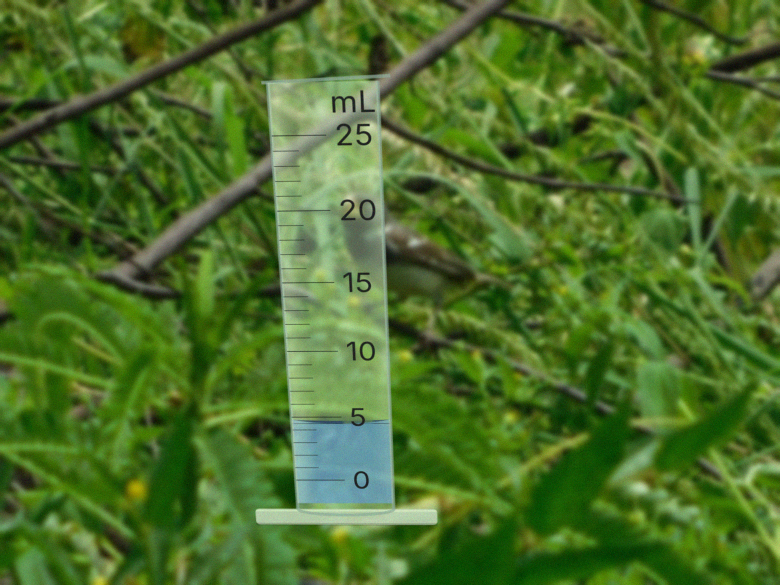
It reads value=4.5 unit=mL
